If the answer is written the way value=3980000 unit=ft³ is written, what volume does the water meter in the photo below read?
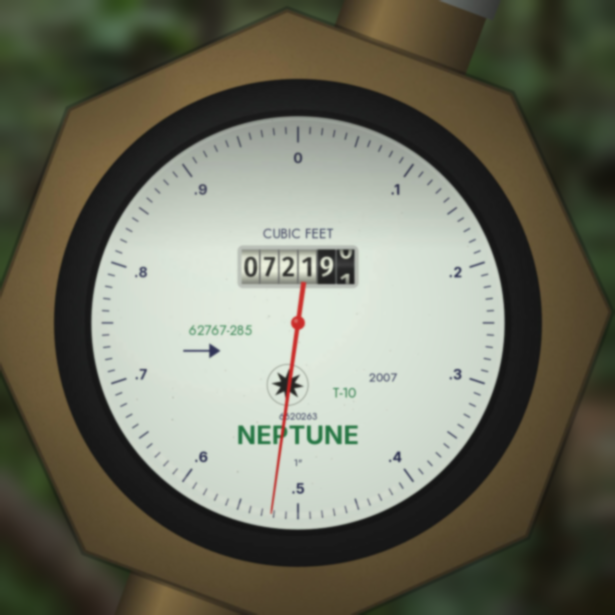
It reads value=72190.52 unit=ft³
